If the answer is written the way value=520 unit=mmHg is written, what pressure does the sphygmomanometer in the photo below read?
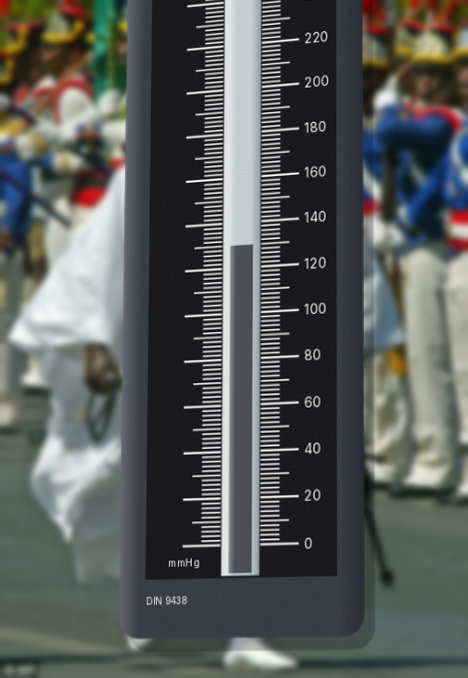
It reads value=130 unit=mmHg
